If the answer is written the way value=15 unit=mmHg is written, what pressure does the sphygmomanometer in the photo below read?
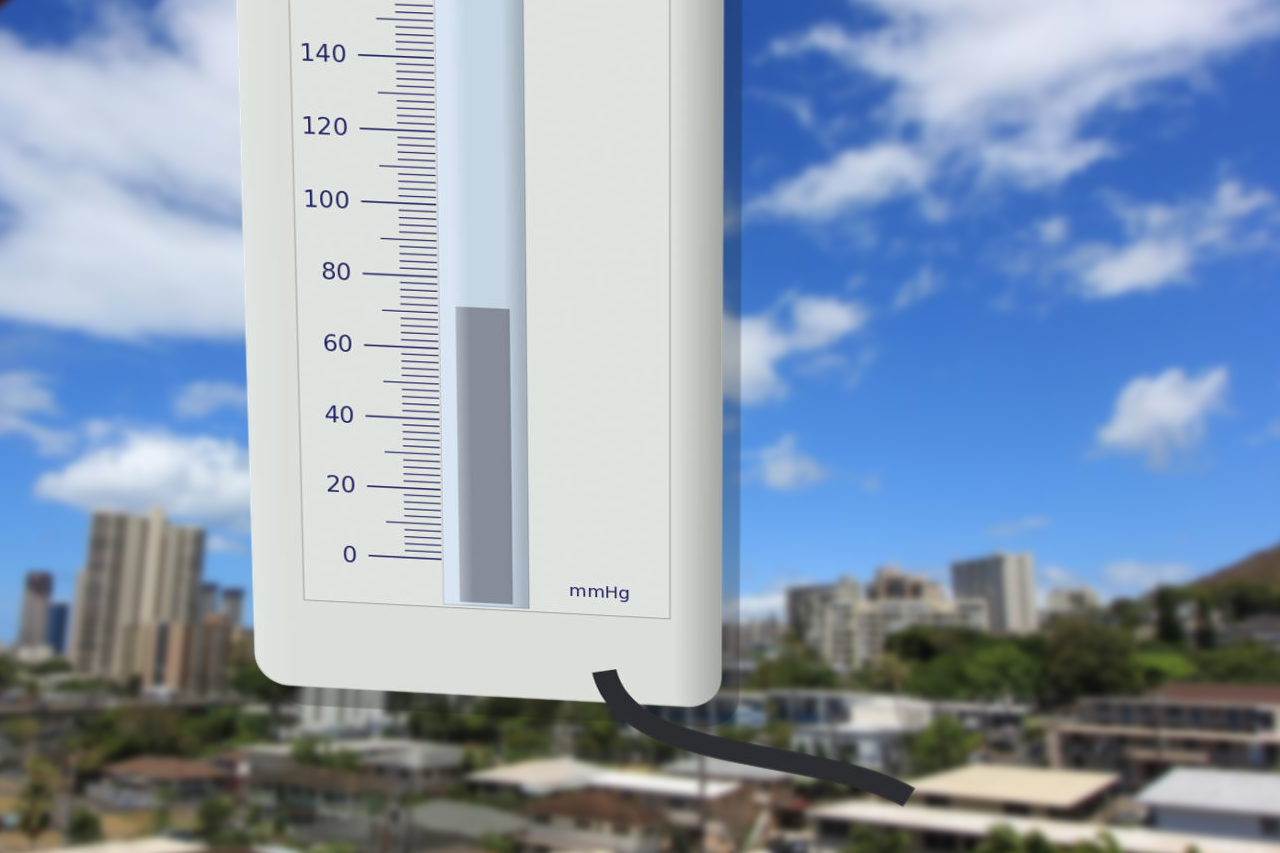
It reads value=72 unit=mmHg
